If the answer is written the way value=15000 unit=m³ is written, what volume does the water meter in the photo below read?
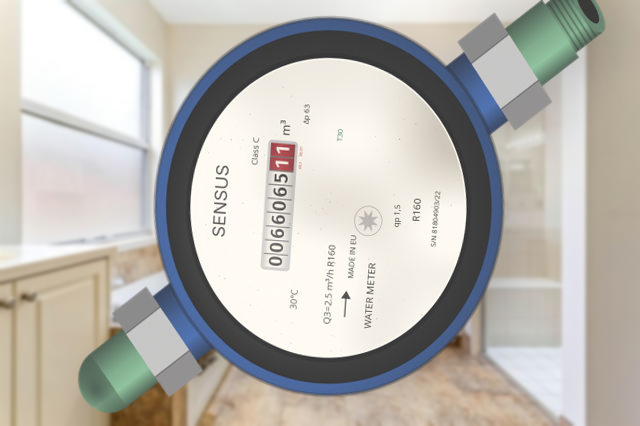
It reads value=66065.11 unit=m³
